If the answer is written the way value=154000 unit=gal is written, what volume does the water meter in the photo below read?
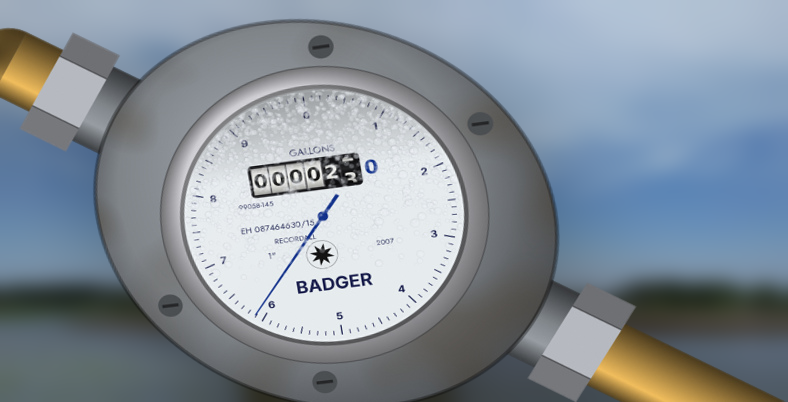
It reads value=226.1 unit=gal
